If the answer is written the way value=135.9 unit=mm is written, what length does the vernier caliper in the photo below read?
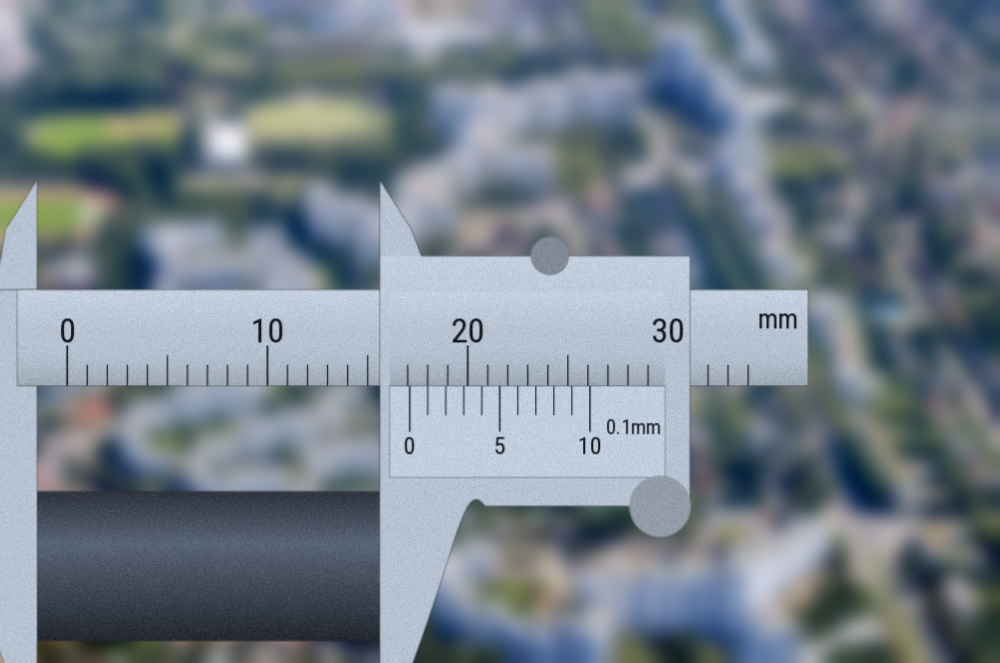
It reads value=17.1 unit=mm
